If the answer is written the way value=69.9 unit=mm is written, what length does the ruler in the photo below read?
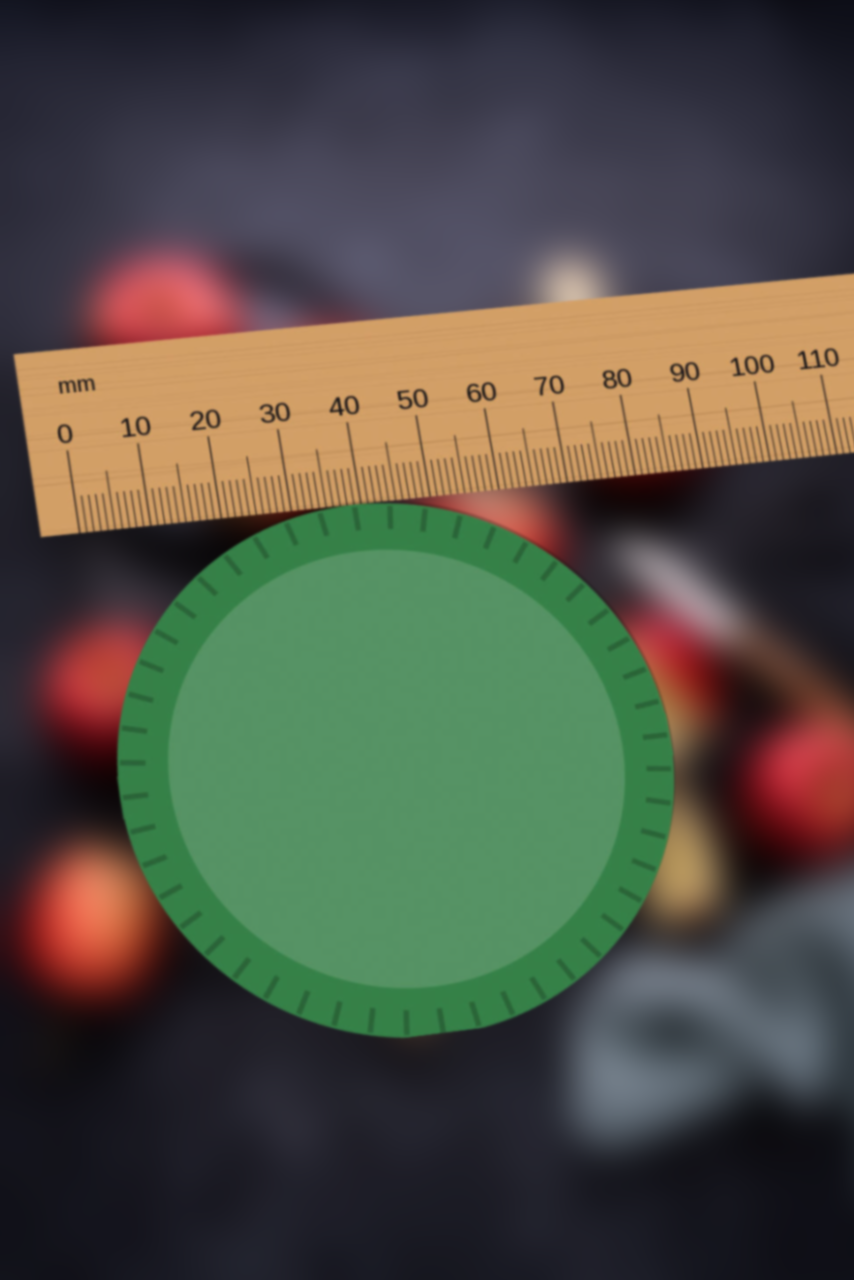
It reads value=78 unit=mm
